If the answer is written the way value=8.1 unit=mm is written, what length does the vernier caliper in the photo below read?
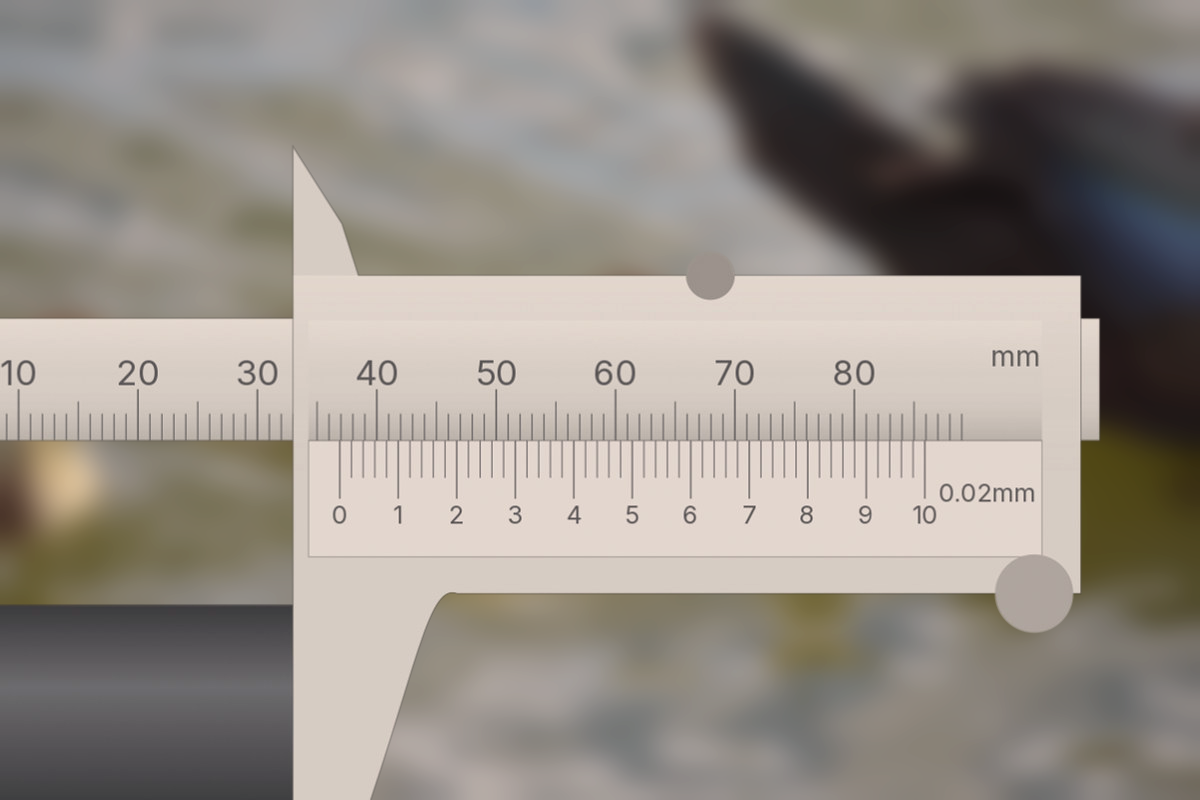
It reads value=36.9 unit=mm
